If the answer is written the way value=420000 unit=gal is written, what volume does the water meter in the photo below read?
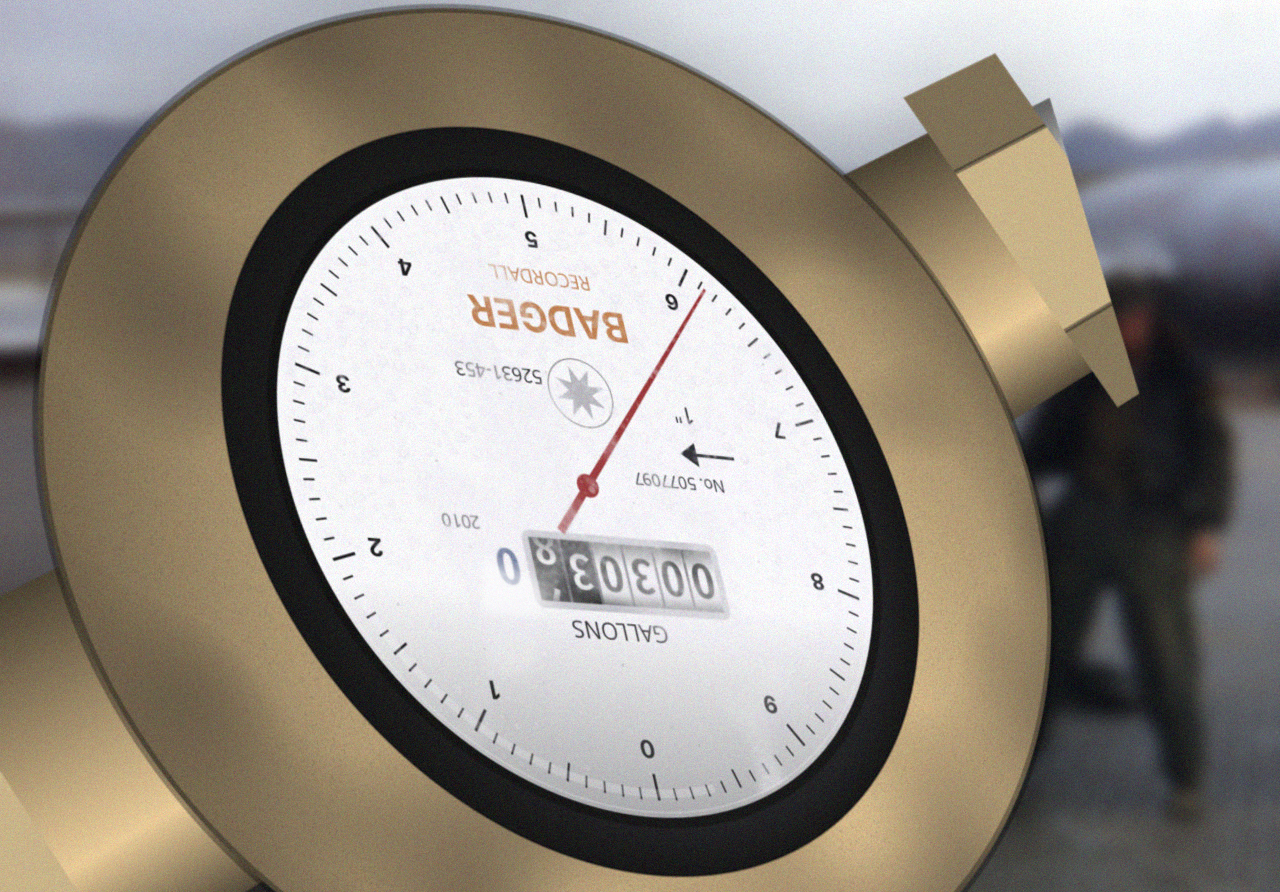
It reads value=30376.1 unit=gal
